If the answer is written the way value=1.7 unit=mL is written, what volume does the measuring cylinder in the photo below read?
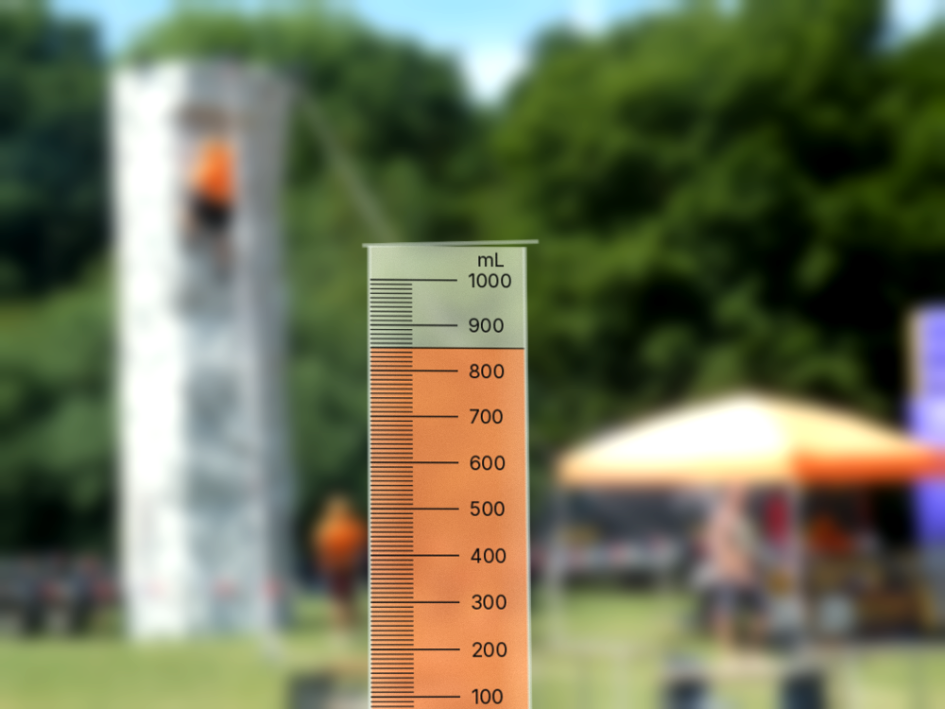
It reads value=850 unit=mL
